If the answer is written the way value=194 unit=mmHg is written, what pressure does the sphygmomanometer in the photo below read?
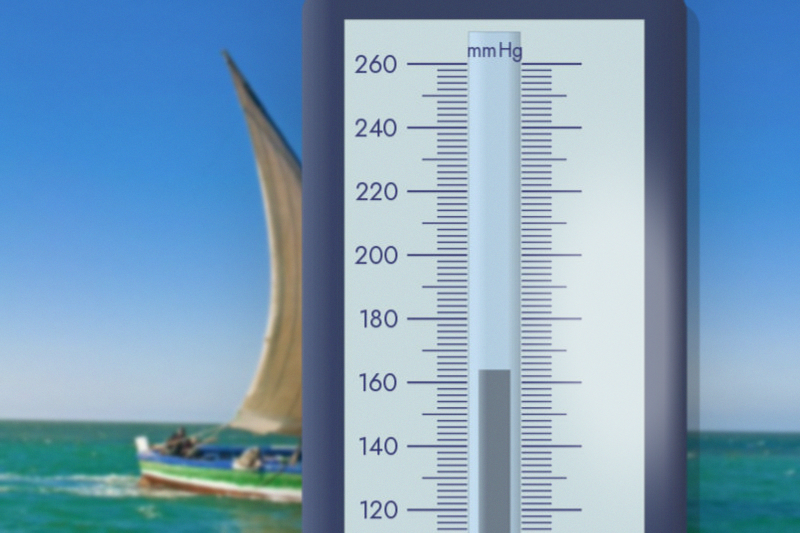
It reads value=164 unit=mmHg
